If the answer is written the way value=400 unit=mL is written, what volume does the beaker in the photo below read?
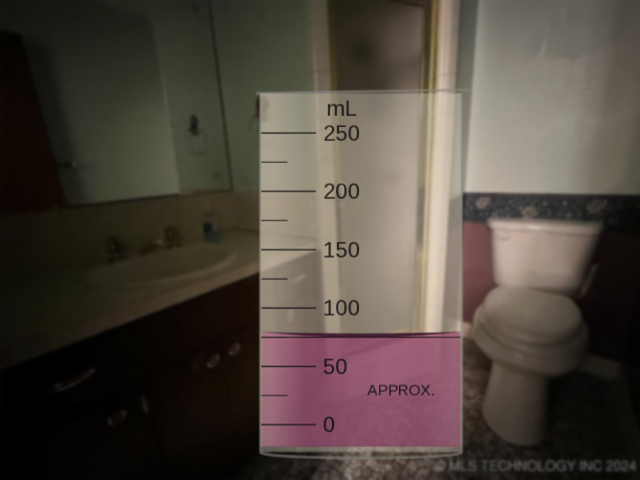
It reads value=75 unit=mL
